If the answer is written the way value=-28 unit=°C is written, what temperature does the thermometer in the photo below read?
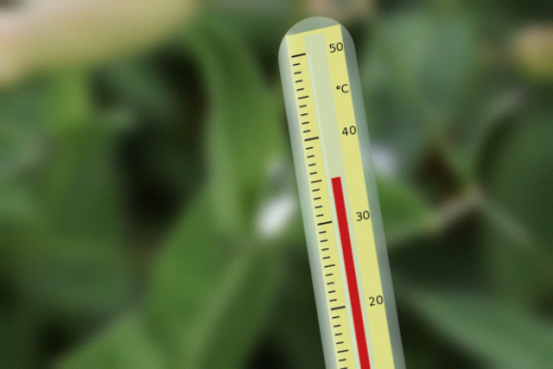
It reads value=35 unit=°C
